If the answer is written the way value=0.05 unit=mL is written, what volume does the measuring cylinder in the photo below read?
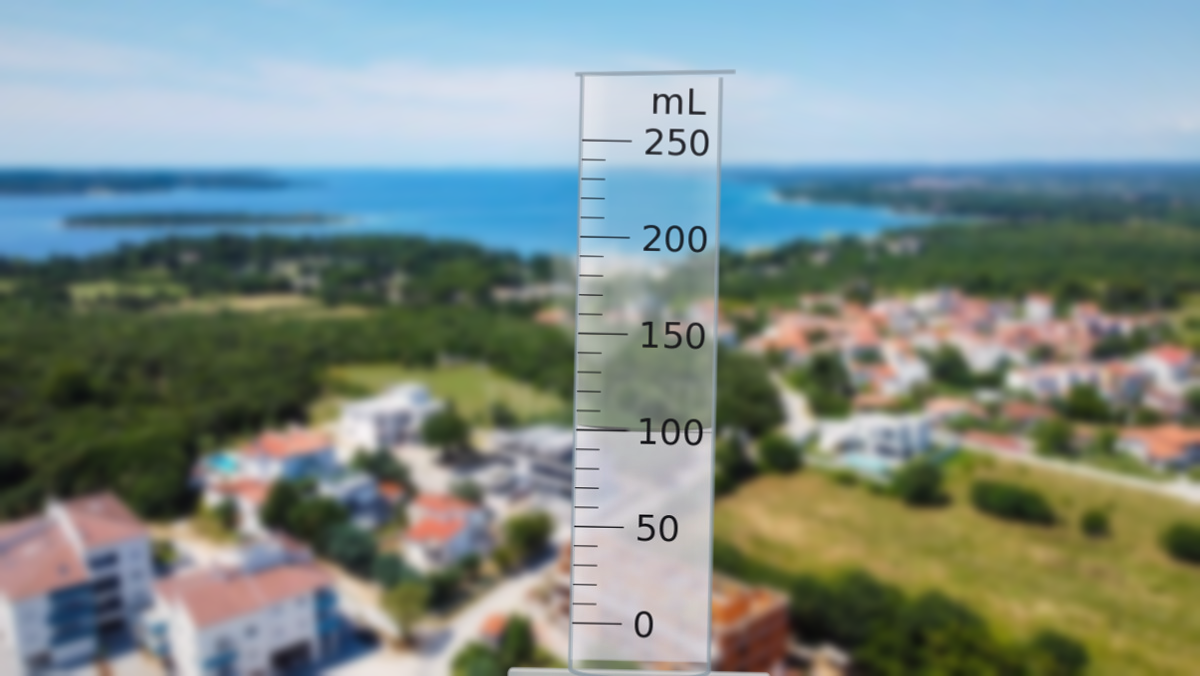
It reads value=100 unit=mL
